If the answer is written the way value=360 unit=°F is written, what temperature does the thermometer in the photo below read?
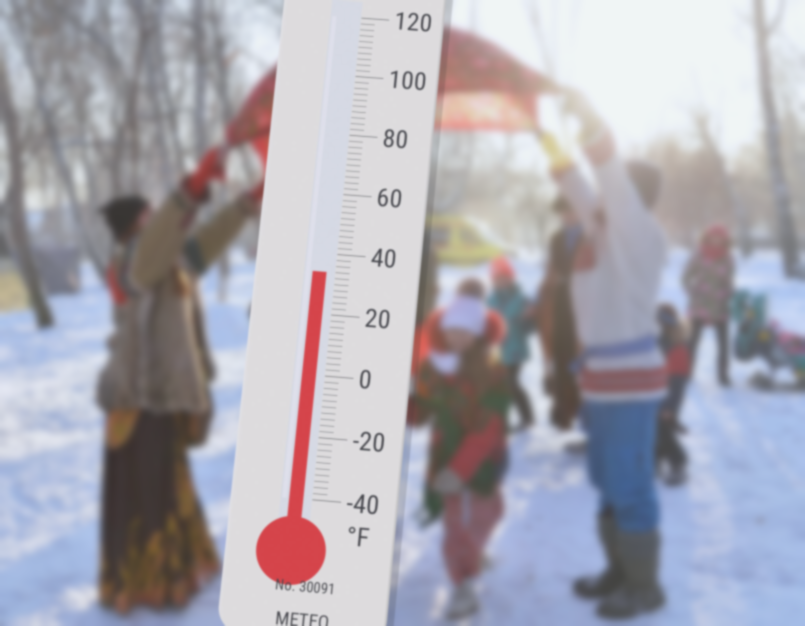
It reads value=34 unit=°F
